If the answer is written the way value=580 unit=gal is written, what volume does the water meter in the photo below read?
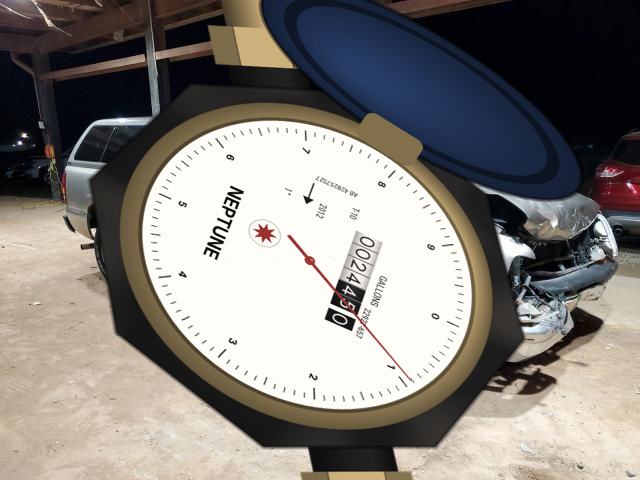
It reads value=24450.9 unit=gal
